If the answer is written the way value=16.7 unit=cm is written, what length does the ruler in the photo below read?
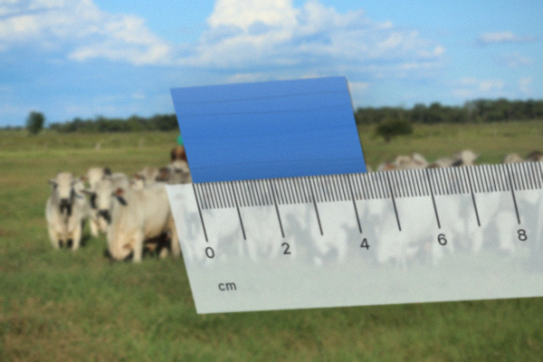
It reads value=4.5 unit=cm
